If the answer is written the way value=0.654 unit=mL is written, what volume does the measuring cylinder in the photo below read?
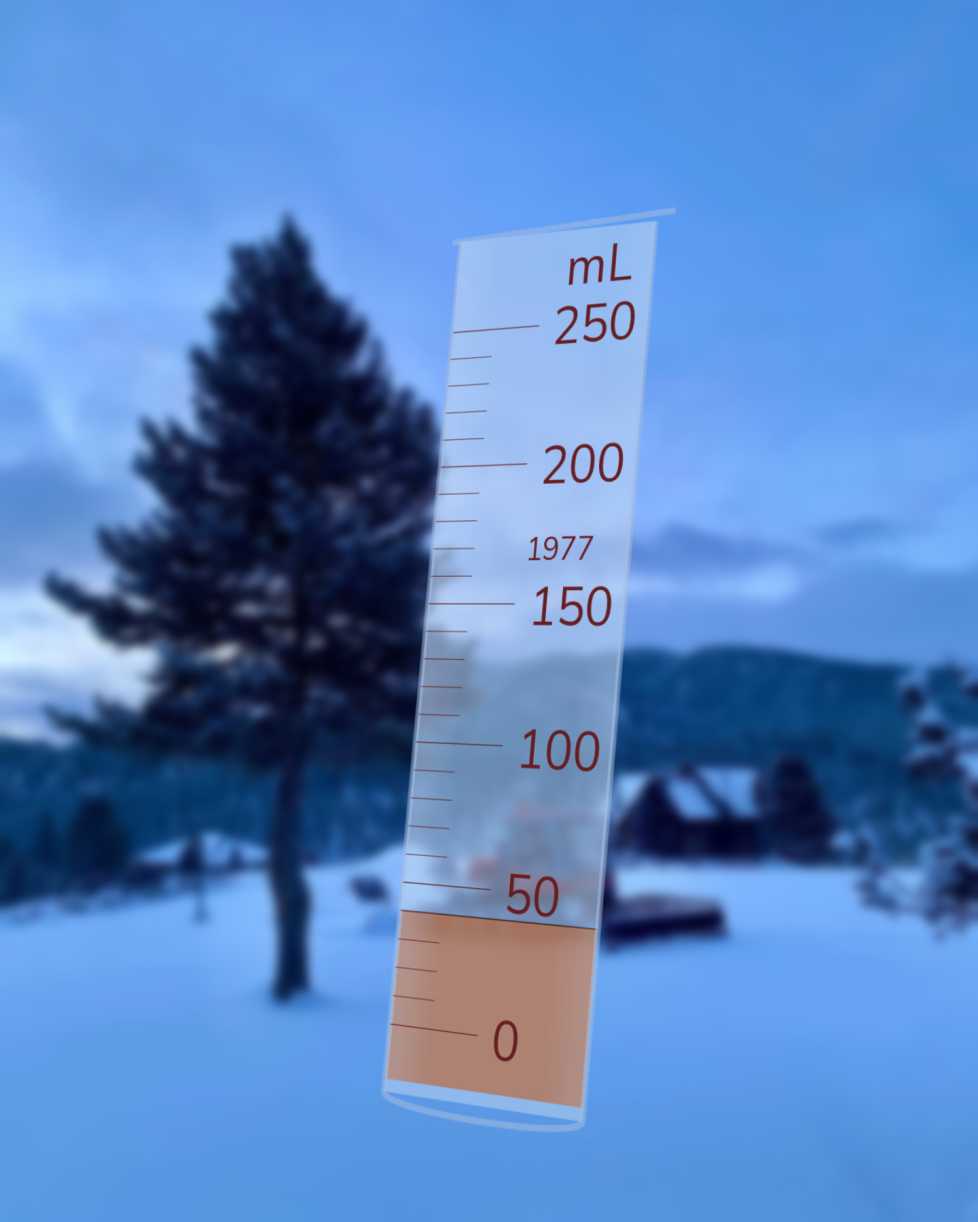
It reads value=40 unit=mL
